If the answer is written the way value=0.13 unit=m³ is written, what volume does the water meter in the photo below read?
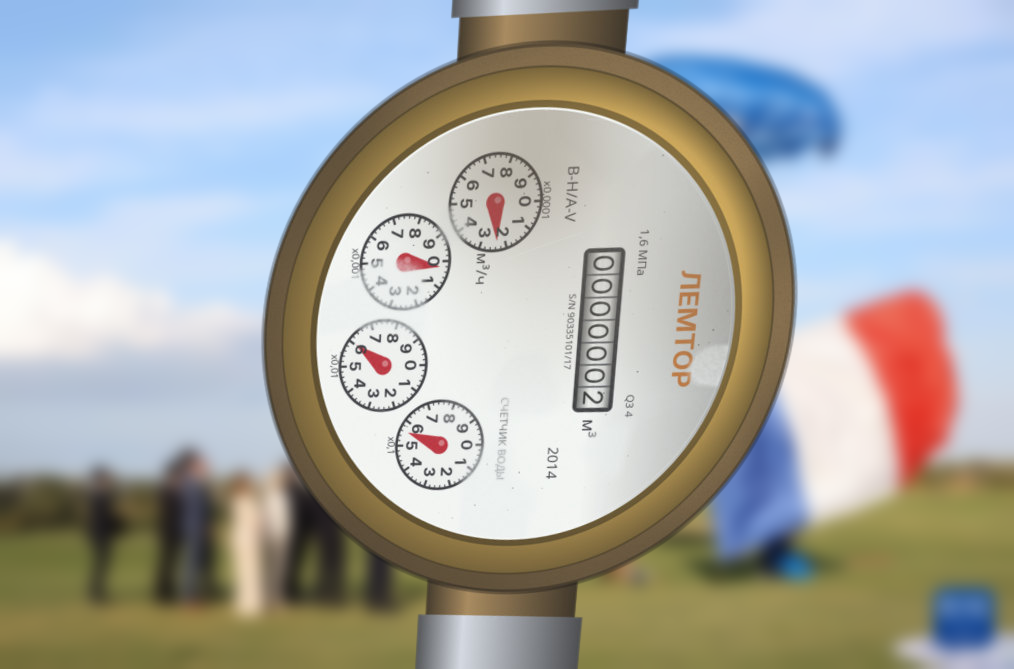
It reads value=2.5602 unit=m³
